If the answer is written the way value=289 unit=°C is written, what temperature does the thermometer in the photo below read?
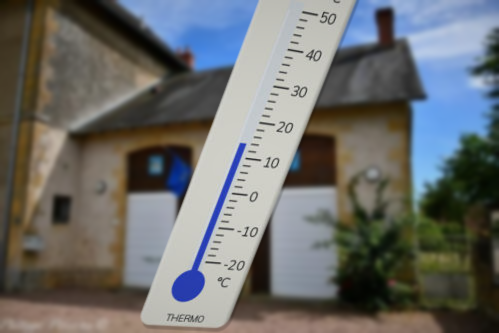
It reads value=14 unit=°C
